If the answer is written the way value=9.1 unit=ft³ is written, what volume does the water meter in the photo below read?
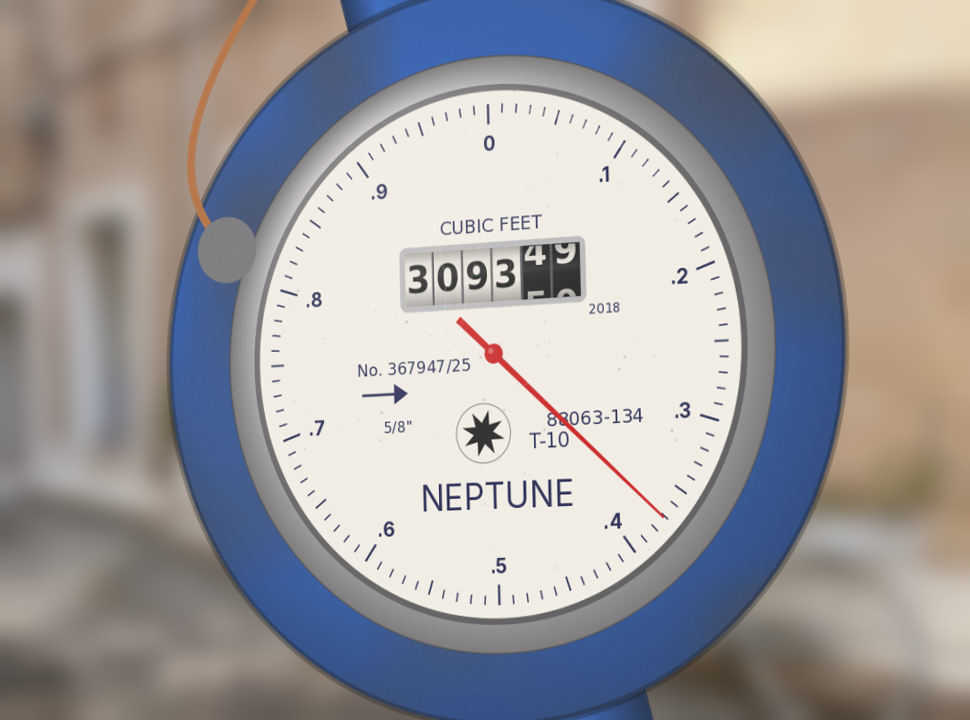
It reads value=309349.37 unit=ft³
